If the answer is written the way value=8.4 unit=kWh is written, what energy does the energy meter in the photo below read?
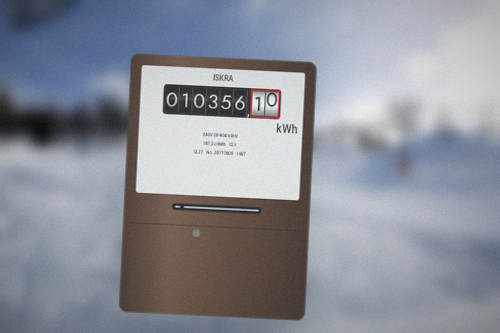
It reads value=10356.10 unit=kWh
